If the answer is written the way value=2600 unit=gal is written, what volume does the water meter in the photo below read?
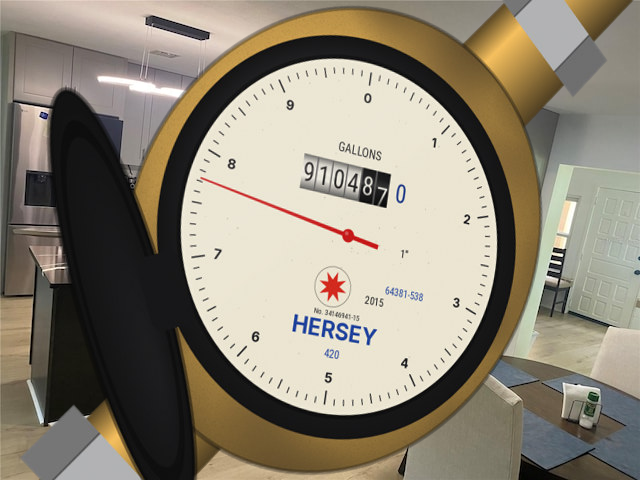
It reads value=9104867.7 unit=gal
